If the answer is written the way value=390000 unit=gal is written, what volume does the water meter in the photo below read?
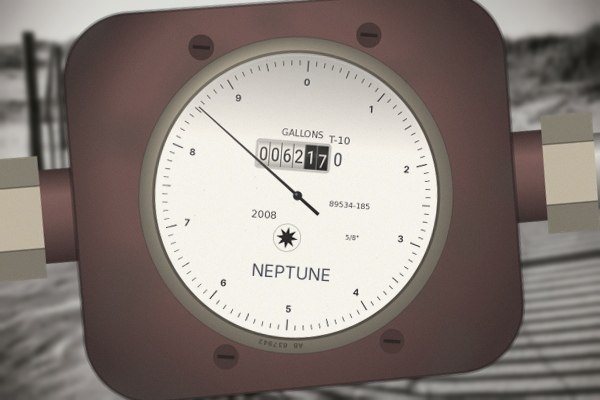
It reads value=62168.5 unit=gal
